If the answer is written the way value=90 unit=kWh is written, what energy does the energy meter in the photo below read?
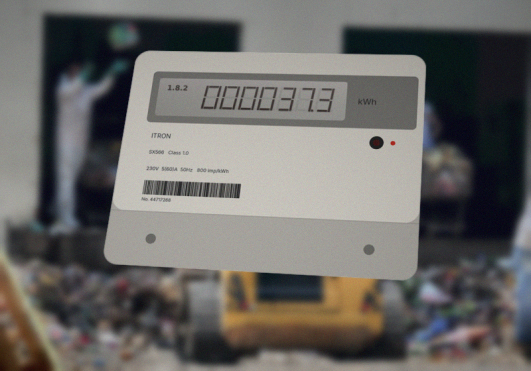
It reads value=37.3 unit=kWh
